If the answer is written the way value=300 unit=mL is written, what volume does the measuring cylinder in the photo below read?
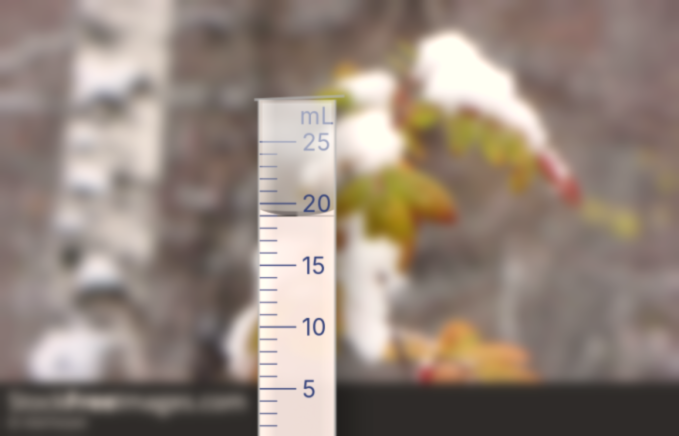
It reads value=19 unit=mL
